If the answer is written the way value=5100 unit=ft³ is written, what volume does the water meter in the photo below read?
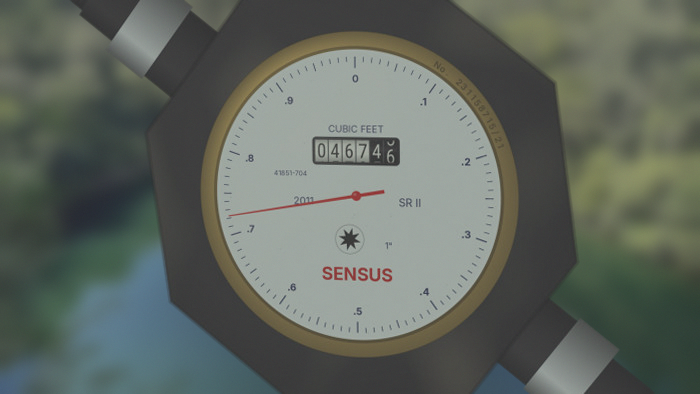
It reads value=46745.72 unit=ft³
